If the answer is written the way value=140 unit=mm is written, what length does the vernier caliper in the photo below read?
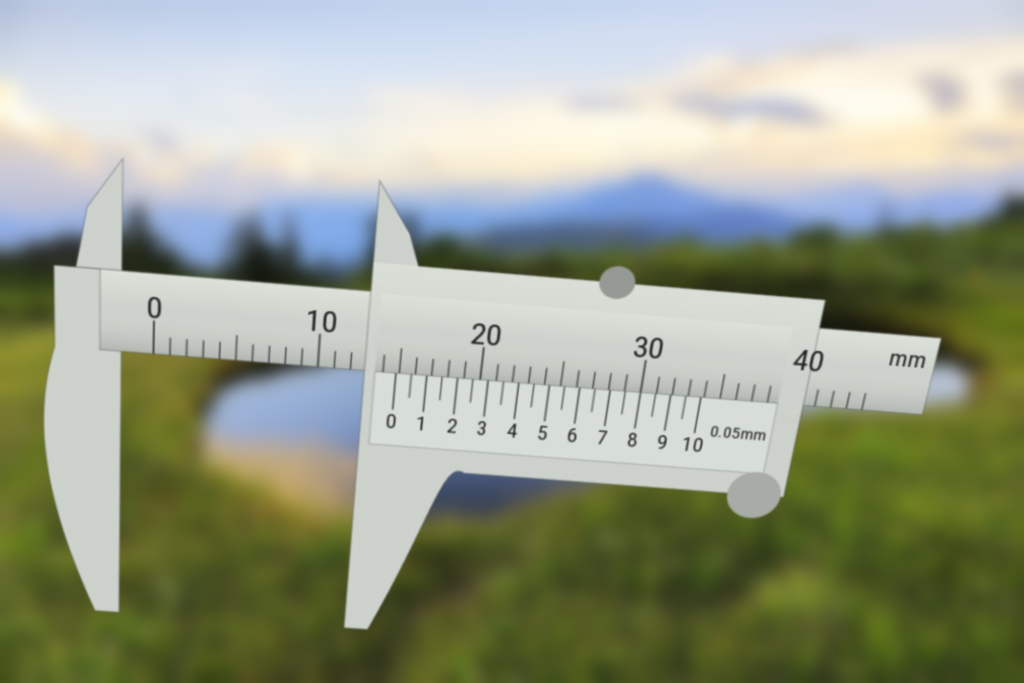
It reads value=14.8 unit=mm
